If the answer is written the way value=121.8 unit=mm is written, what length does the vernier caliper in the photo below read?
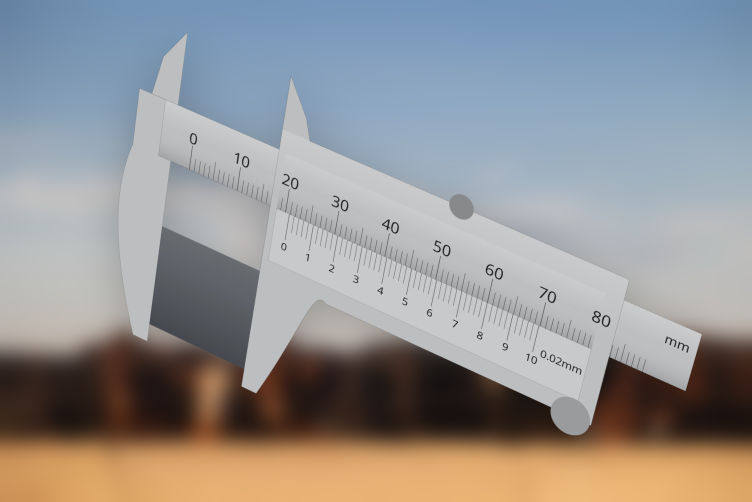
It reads value=20.8 unit=mm
